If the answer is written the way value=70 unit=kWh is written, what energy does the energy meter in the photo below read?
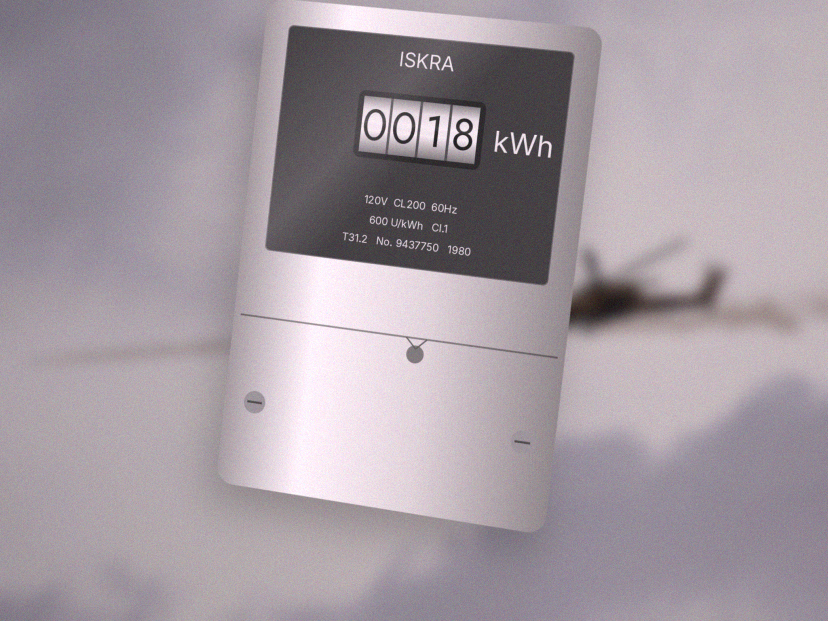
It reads value=18 unit=kWh
